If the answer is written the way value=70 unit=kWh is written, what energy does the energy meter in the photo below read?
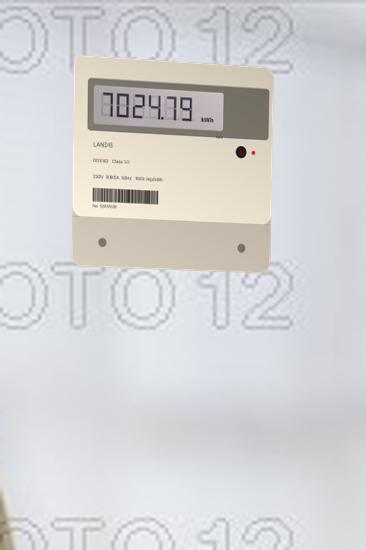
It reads value=7024.79 unit=kWh
